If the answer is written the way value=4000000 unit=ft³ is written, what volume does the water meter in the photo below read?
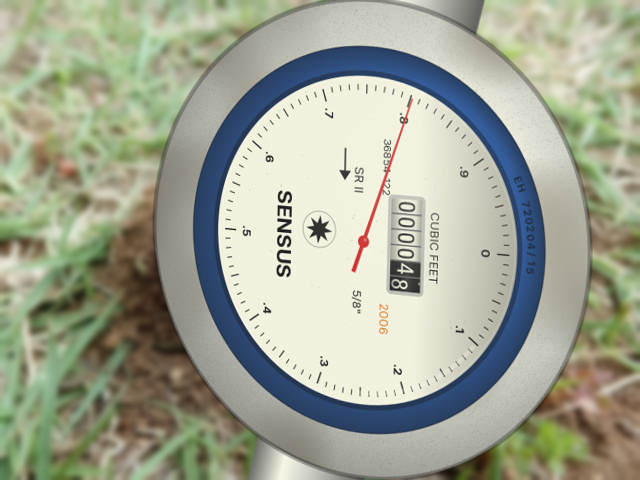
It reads value=47.80 unit=ft³
